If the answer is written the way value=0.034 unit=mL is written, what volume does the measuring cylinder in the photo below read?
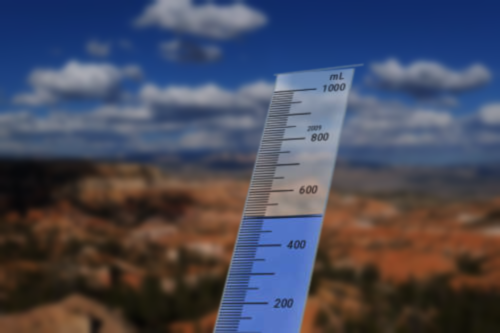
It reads value=500 unit=mL
